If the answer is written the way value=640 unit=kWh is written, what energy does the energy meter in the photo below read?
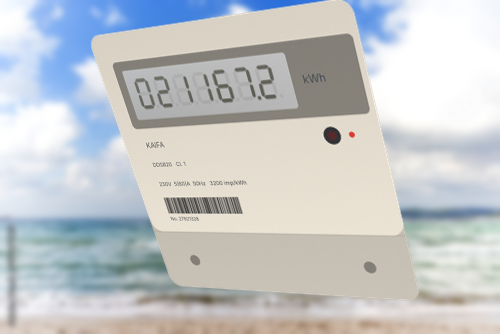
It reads value=21167.2 unit=kWh
